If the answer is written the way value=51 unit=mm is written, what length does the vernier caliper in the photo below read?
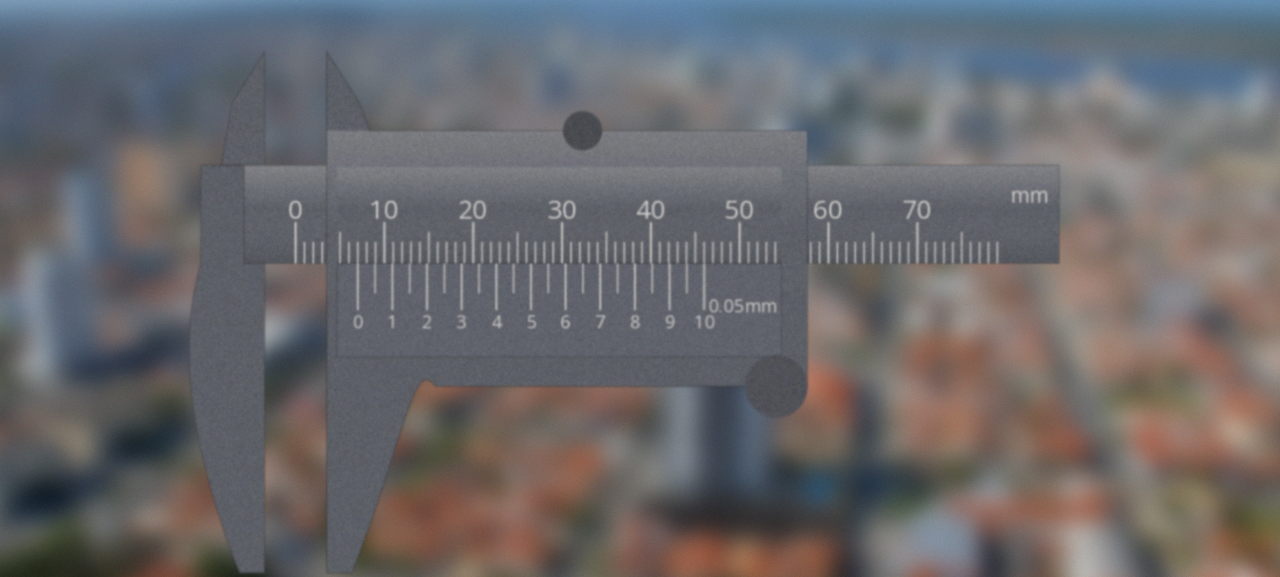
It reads value=7.0 unit=mm
